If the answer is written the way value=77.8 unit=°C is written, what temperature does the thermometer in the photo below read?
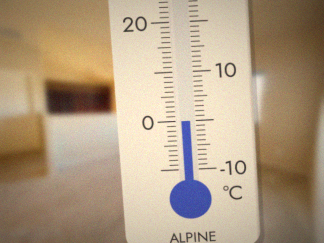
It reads value=0 unit=°C
